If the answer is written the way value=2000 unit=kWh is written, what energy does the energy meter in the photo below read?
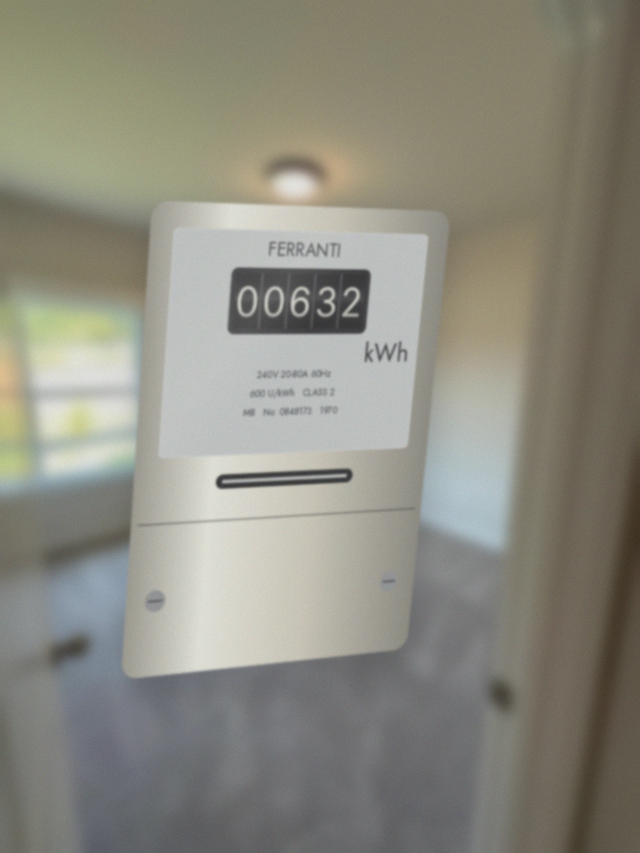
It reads value=632 unit=kWh
